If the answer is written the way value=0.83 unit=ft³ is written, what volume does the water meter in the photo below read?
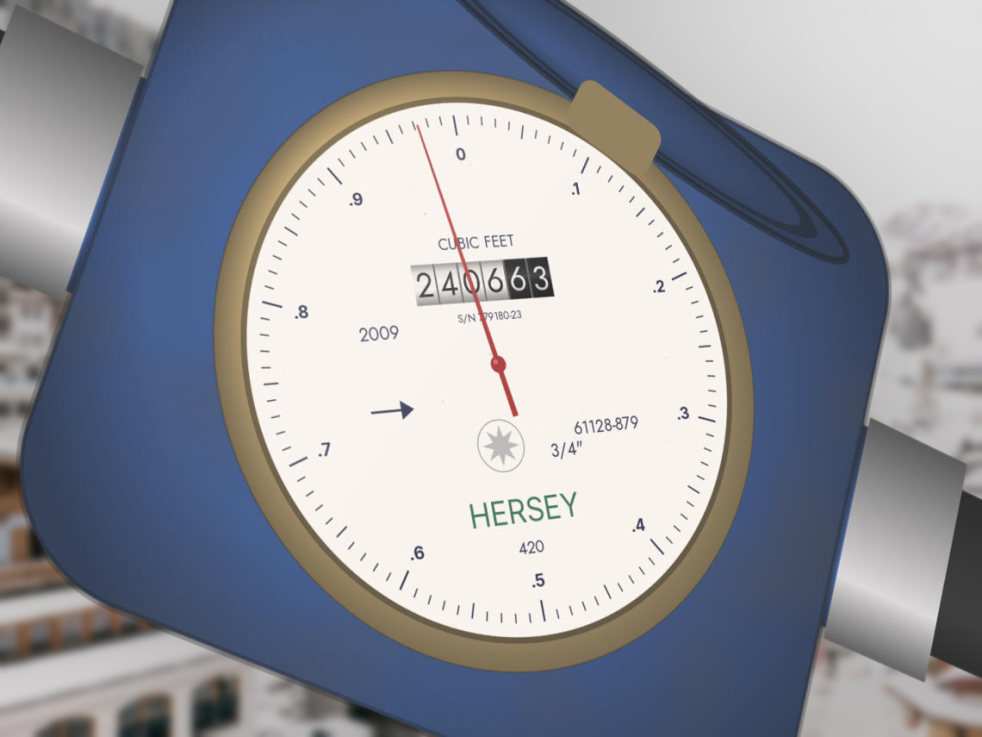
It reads value=240662.97 unit=ft³
